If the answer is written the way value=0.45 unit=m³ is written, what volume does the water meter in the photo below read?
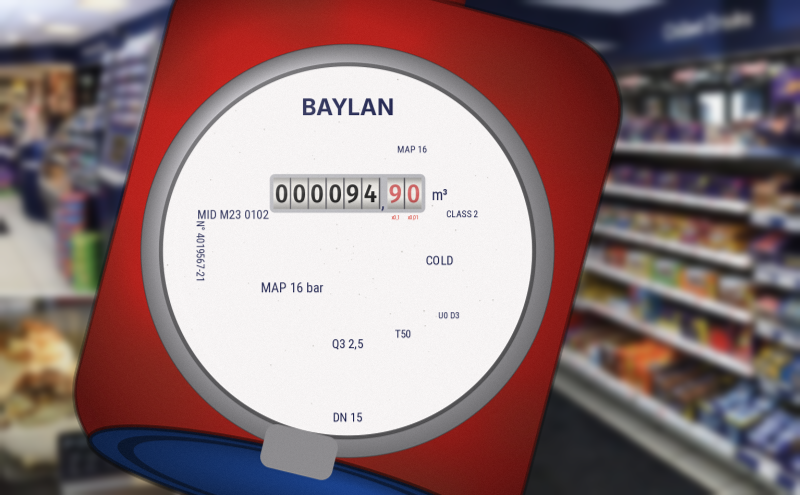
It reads value=94.90 unit=m³
